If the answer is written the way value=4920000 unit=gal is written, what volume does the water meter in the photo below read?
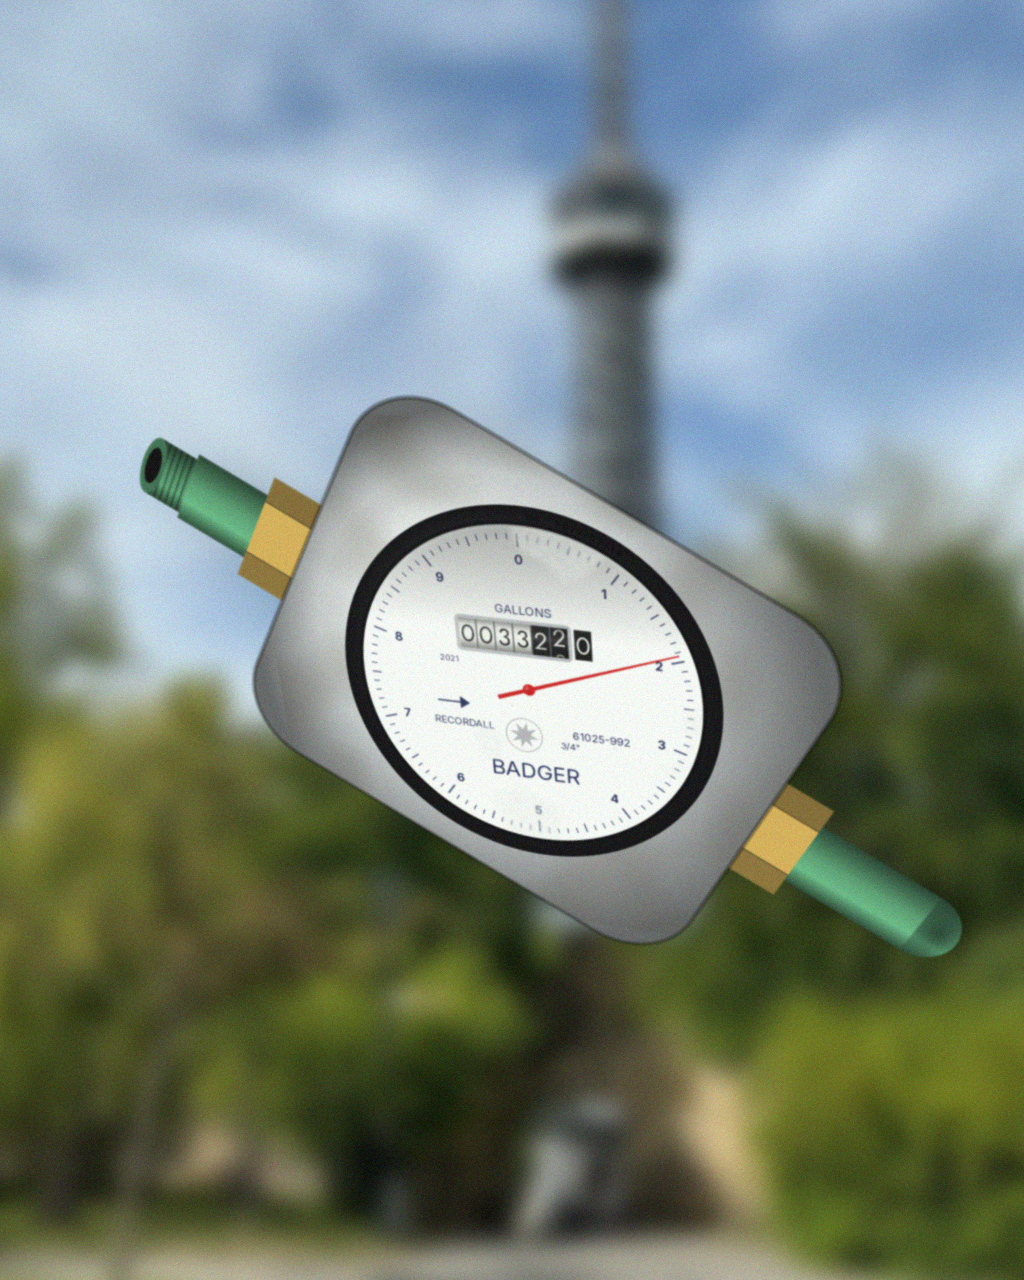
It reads value=33221.9 unit=gal
